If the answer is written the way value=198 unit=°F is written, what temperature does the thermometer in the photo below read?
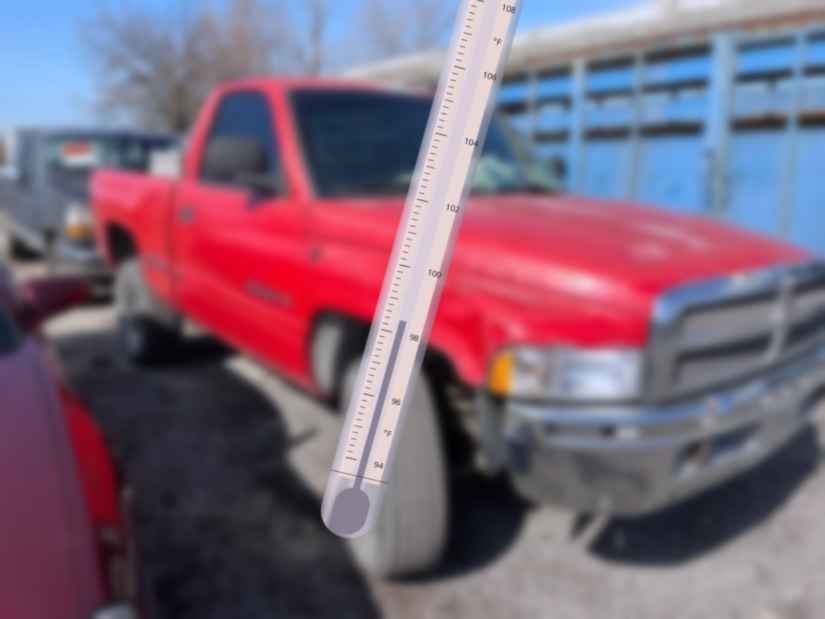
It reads value=98.4 unit=°F
